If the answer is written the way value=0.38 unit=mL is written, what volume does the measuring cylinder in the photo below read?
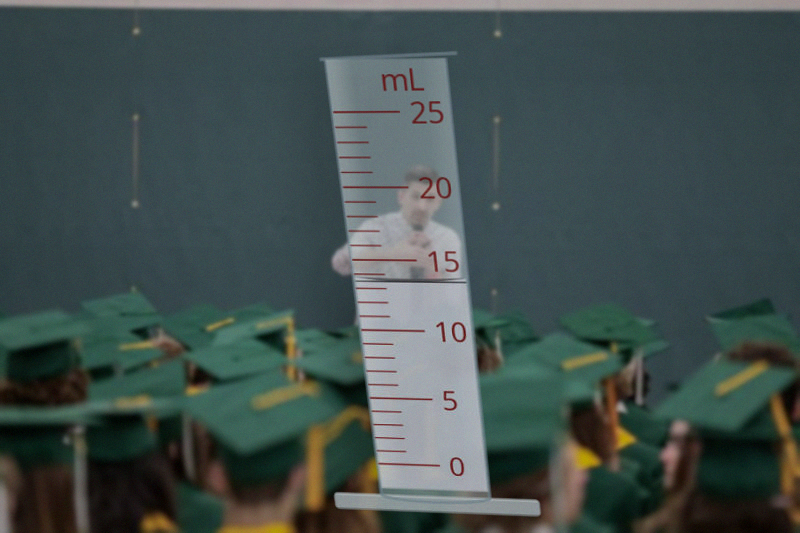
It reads value=13.5 unit=mL
